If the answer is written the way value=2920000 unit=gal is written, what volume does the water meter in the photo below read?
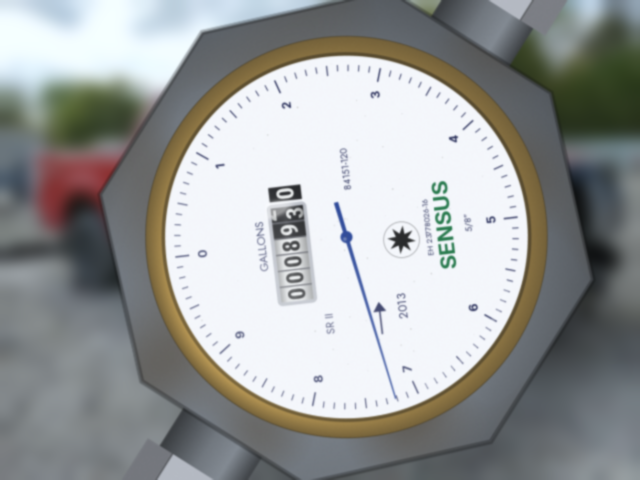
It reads value=8927.2 unit=gal
